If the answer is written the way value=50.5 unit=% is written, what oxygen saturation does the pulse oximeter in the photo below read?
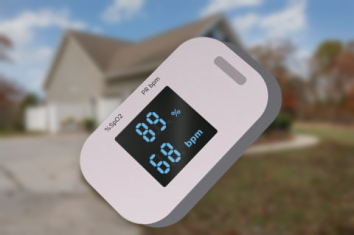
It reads value=89 unit=%
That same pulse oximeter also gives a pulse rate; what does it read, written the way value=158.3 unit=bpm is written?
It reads value=68 unit=bpm
